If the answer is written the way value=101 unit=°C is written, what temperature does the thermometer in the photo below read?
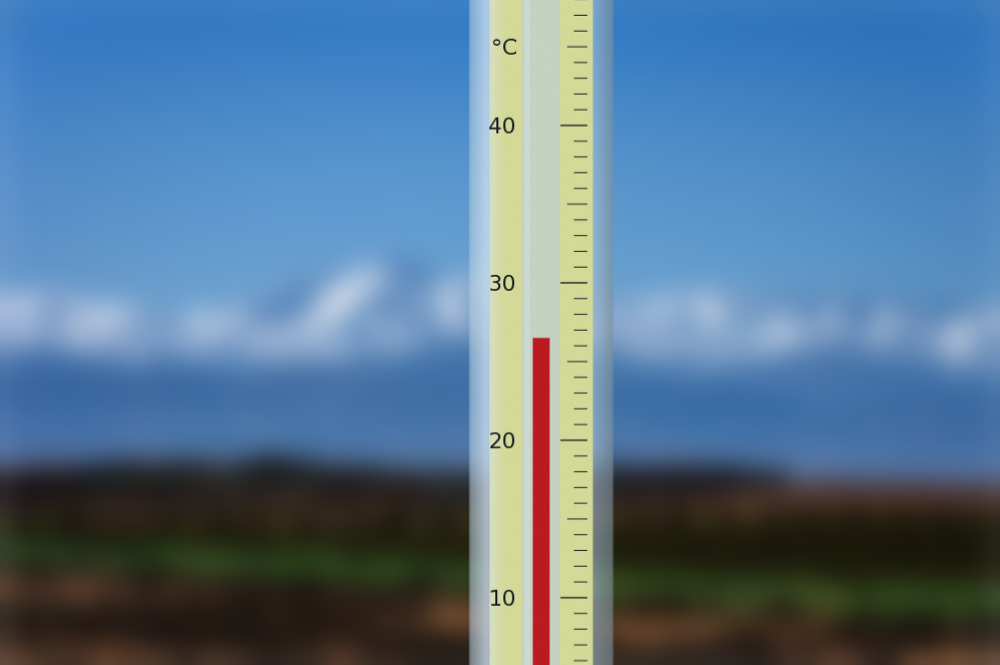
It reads value=26.5 unit=°C
